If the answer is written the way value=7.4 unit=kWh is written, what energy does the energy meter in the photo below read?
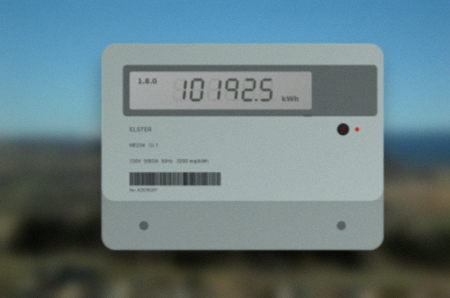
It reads value=10192.5 unit=kWh
